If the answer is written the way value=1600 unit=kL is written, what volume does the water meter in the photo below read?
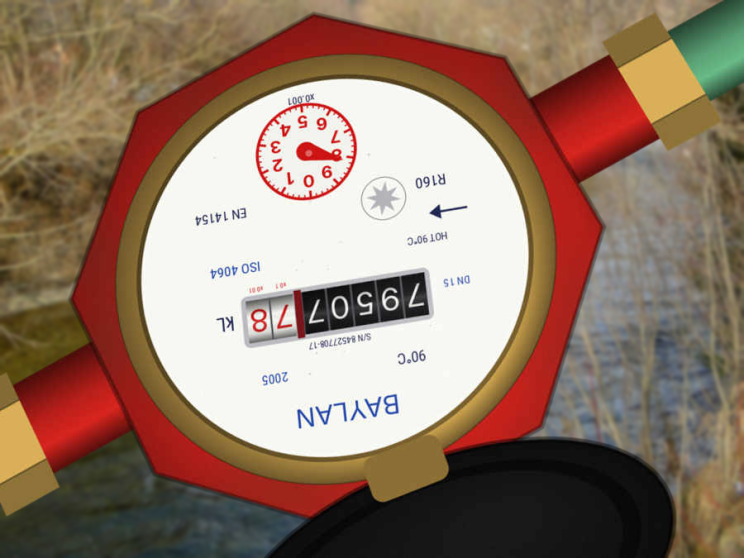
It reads value=79507.788 unit=kL
